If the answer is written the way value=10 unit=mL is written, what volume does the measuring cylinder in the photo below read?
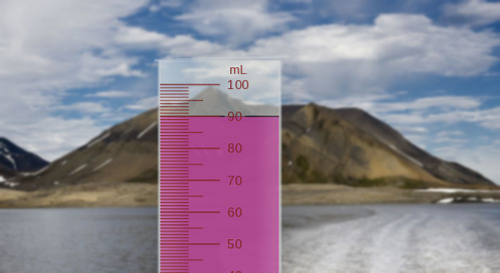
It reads value=90 unit=mL
